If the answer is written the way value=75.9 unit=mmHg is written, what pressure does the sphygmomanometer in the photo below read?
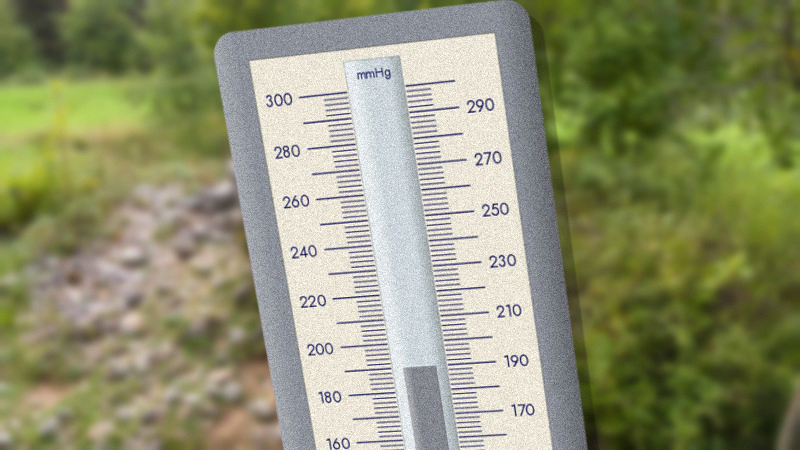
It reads value=190 unit=mmHg
